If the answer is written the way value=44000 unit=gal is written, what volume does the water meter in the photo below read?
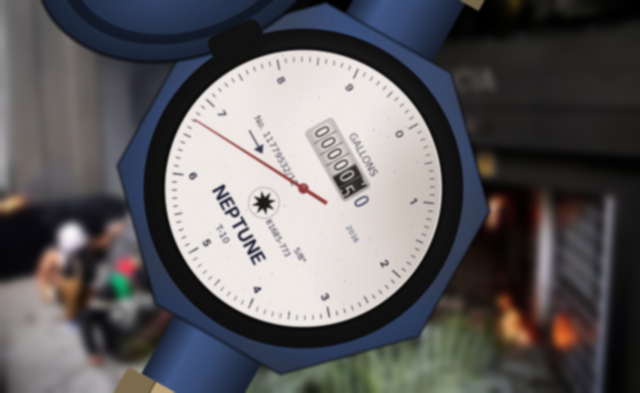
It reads value=46.7 unit=gal
